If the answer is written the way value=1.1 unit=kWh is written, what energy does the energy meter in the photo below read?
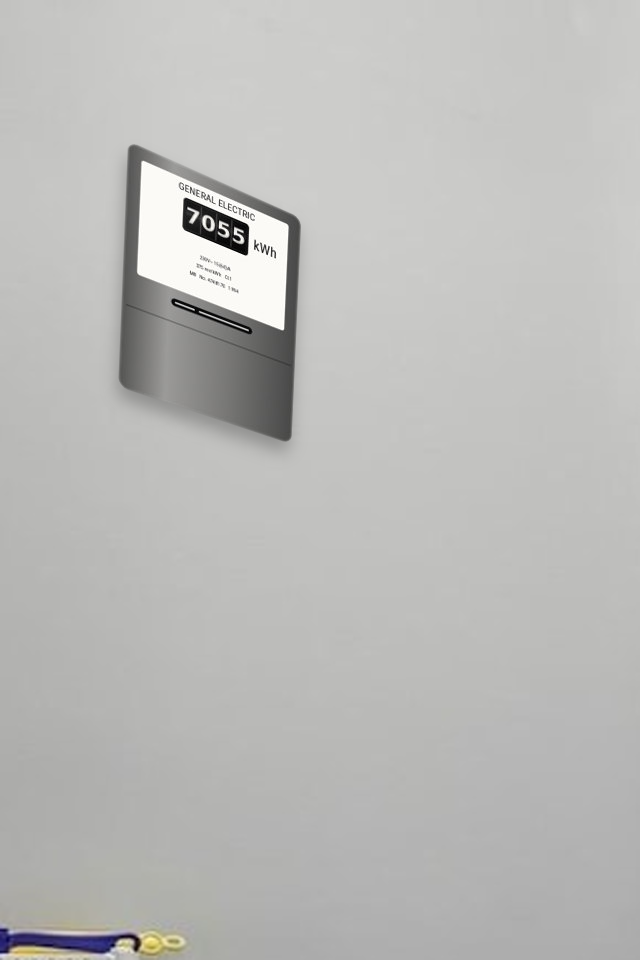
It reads value=7055 unit=kWh
